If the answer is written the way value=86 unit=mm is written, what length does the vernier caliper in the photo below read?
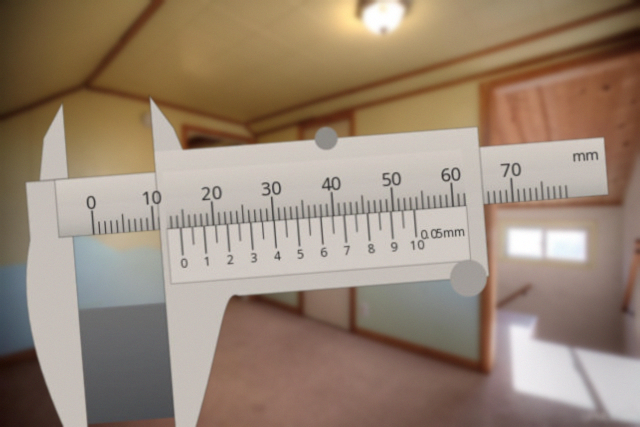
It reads value=14.5 unit=mm
